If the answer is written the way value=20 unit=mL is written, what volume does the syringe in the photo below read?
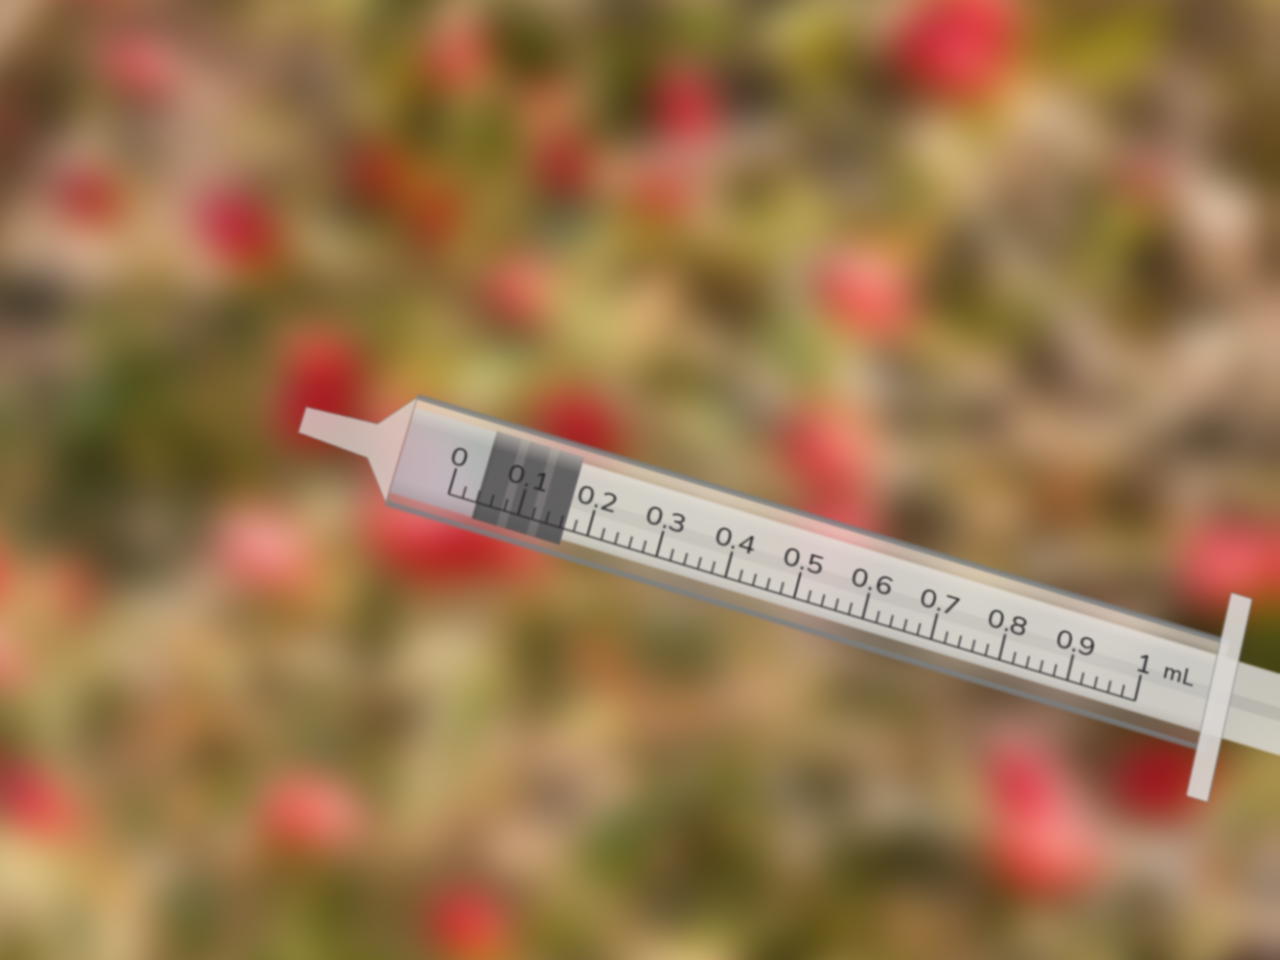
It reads value=0.04 unit=mL
